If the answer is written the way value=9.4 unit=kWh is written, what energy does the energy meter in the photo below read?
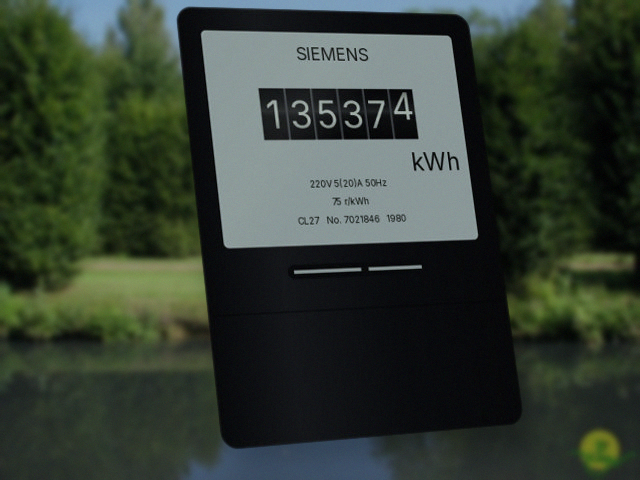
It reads value=135374 unit=kWh
